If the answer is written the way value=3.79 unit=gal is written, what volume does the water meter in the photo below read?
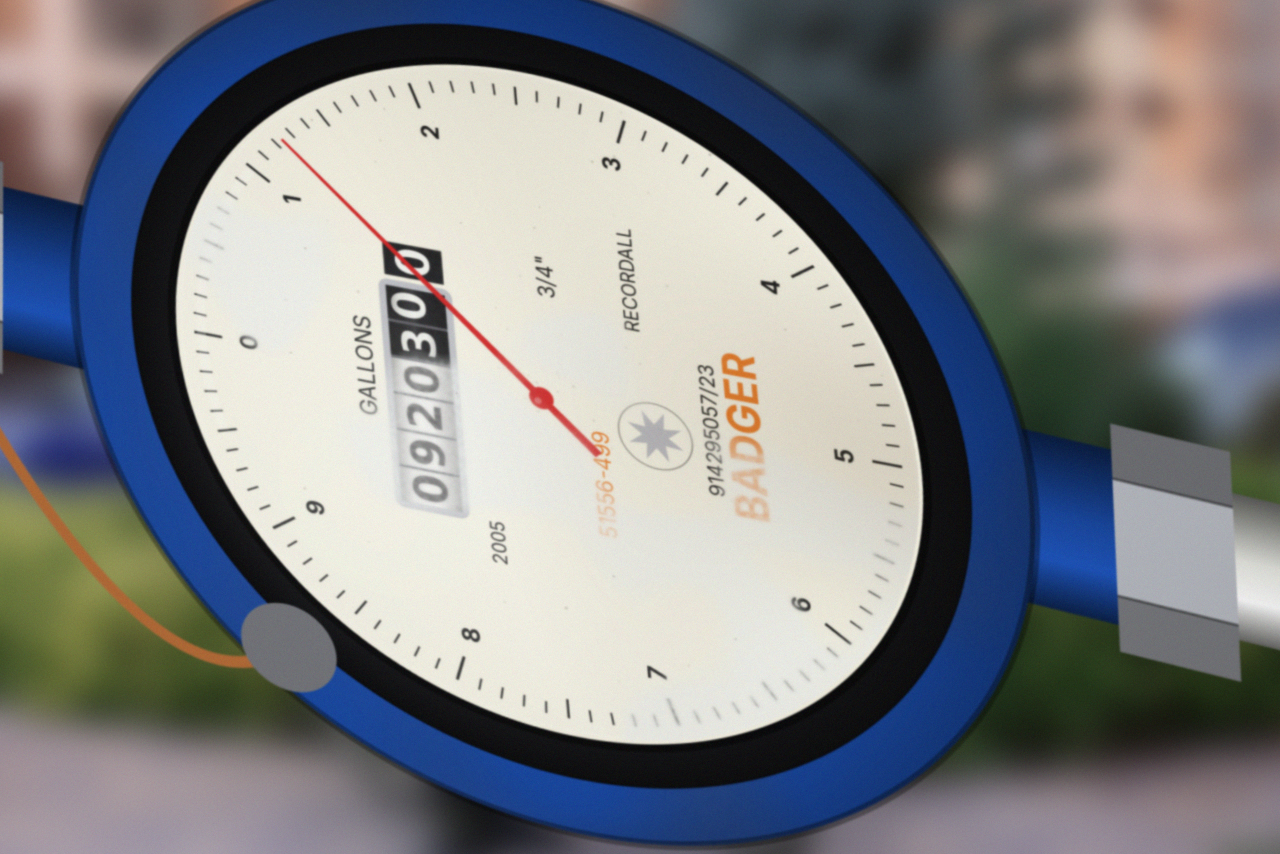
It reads value=920301.2 unit=gal
